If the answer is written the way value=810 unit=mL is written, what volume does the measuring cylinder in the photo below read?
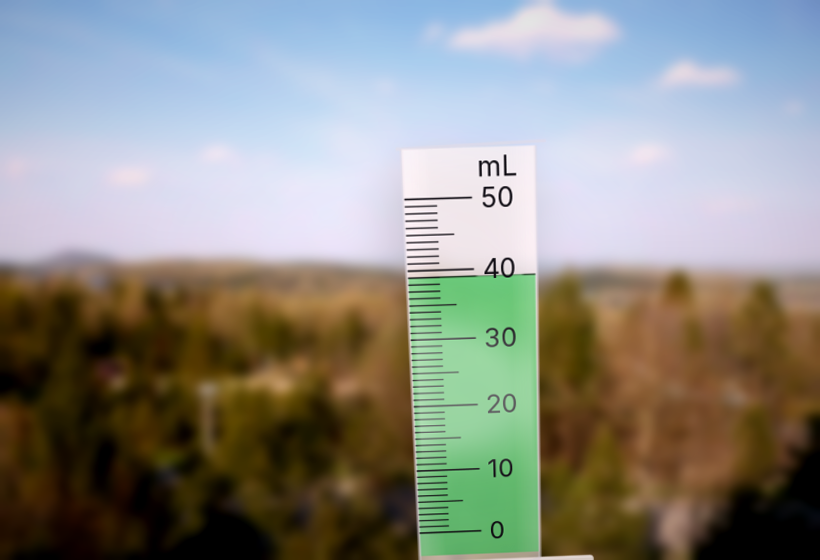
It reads value=39 unit=mL
